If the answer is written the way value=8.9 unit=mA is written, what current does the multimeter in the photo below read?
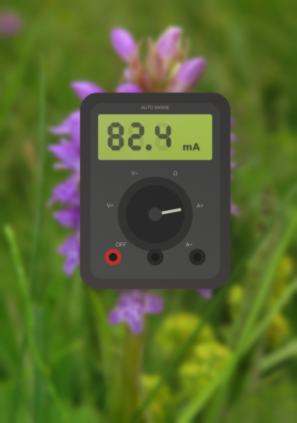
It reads value=82.4 unit=mA
